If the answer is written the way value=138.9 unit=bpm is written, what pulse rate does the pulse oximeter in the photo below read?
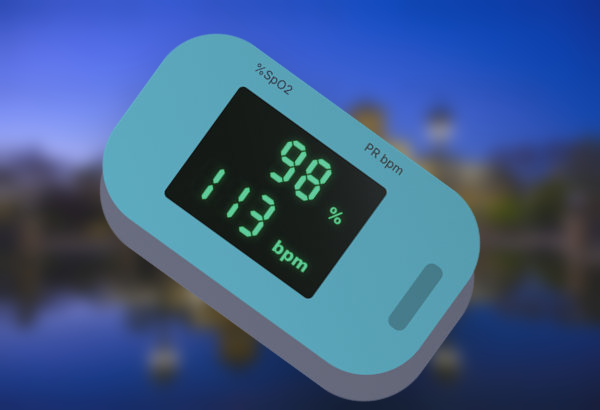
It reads value=113 unit=bpm
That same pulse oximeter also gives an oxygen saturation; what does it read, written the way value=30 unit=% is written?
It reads value=98 unit=%
